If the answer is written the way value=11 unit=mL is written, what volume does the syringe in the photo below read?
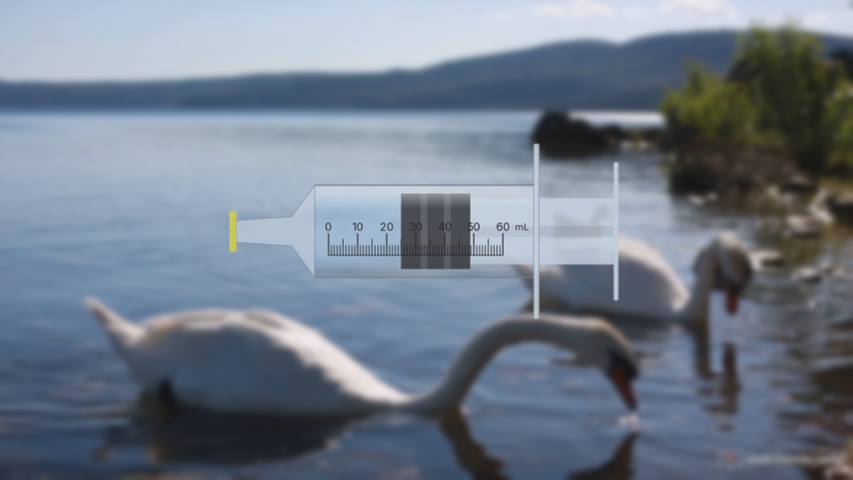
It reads value=25 unit=mL
